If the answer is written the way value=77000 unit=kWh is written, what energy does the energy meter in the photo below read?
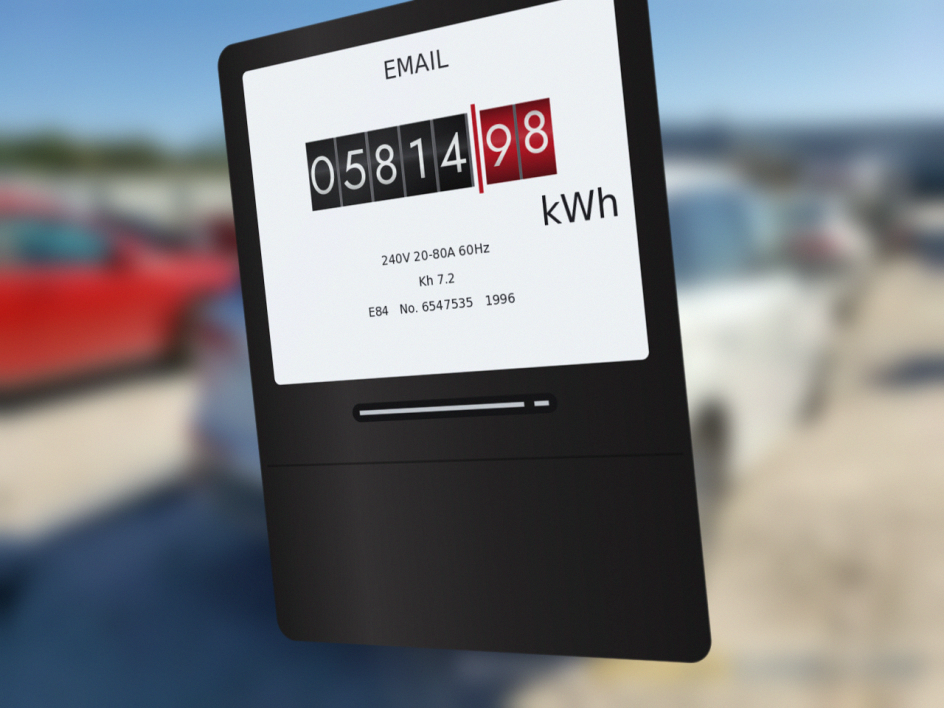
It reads value=5814.98 unit=kWh
